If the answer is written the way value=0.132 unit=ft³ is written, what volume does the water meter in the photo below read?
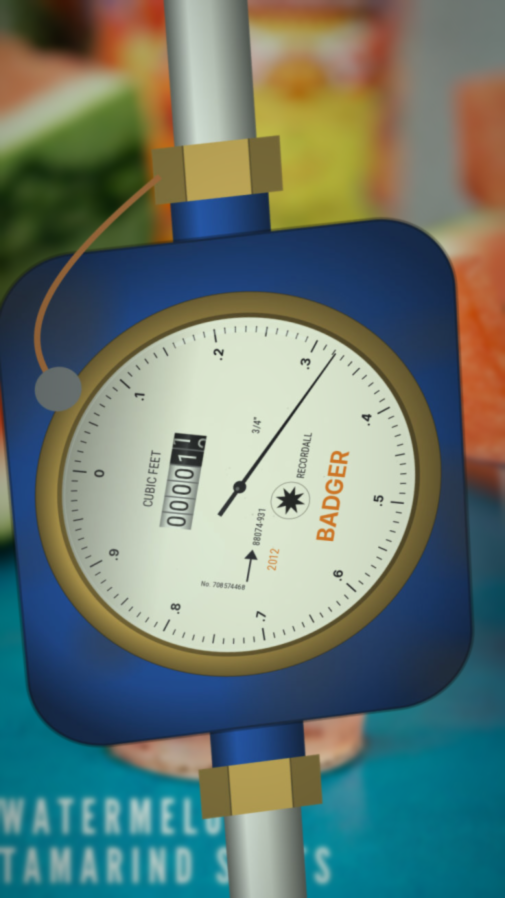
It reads value=11.32 unit=ft³
